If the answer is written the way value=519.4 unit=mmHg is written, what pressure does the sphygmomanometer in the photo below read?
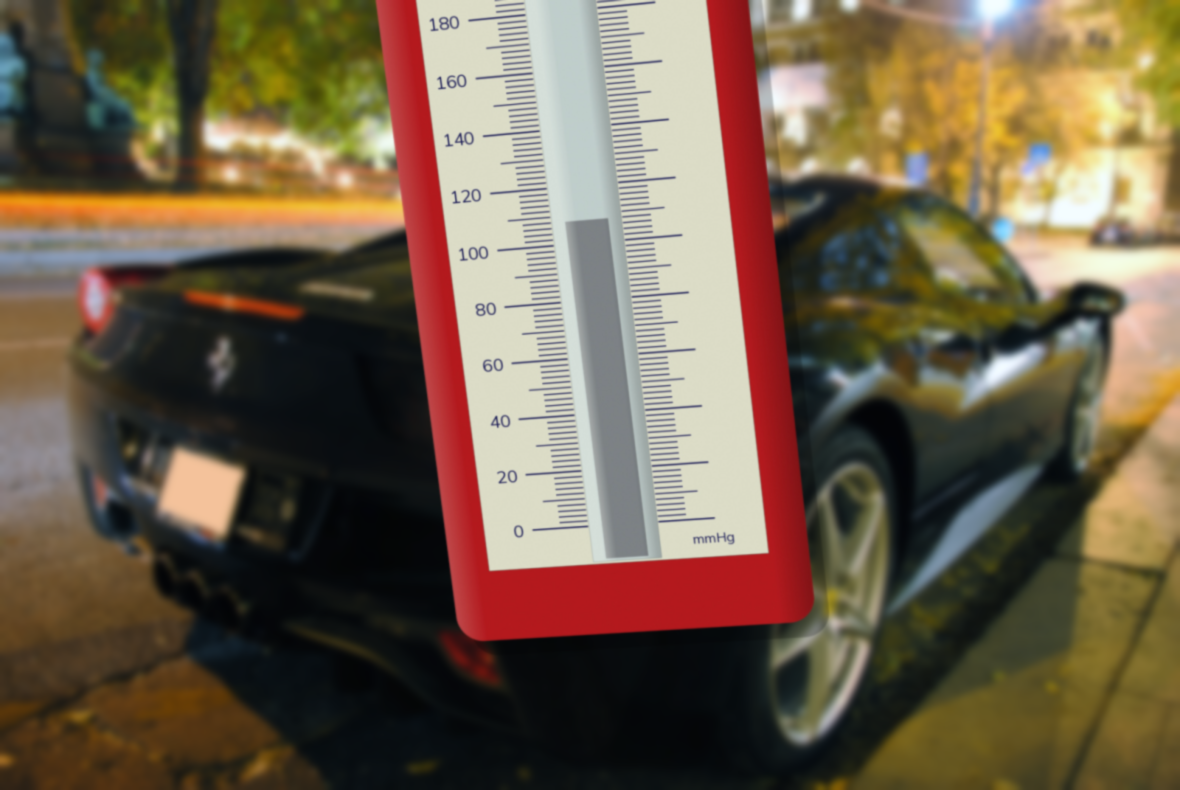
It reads value=108 unit=mmHg
